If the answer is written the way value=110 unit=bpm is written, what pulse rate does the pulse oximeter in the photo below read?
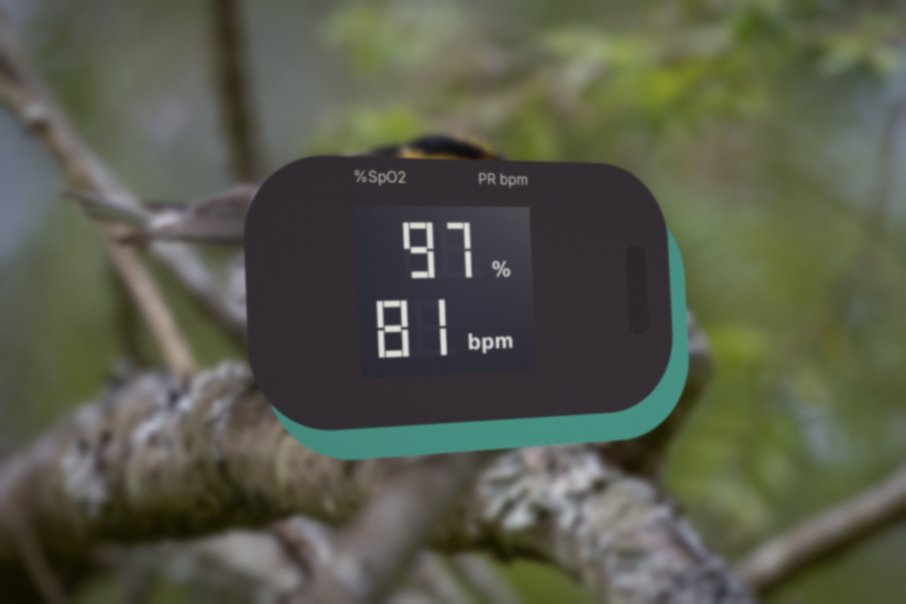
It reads value=81 unit=bpm
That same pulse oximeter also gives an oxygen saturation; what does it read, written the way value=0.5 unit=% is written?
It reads value=97 unit=%
